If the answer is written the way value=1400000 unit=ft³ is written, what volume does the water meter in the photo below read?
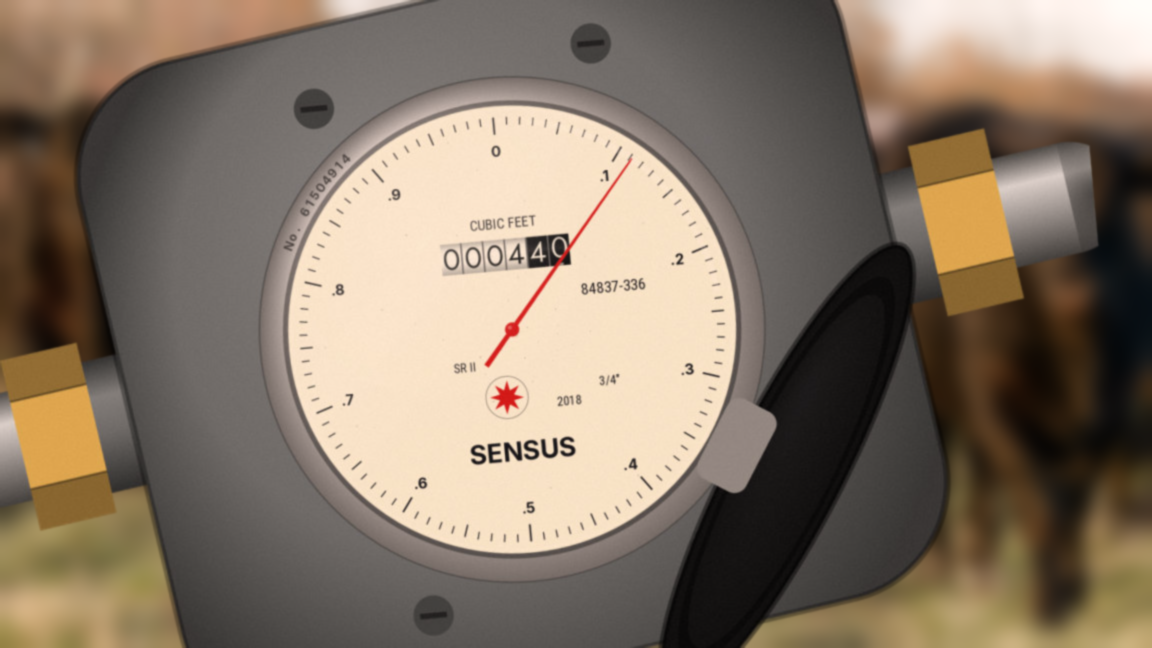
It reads value=440.11 unit=ft³
